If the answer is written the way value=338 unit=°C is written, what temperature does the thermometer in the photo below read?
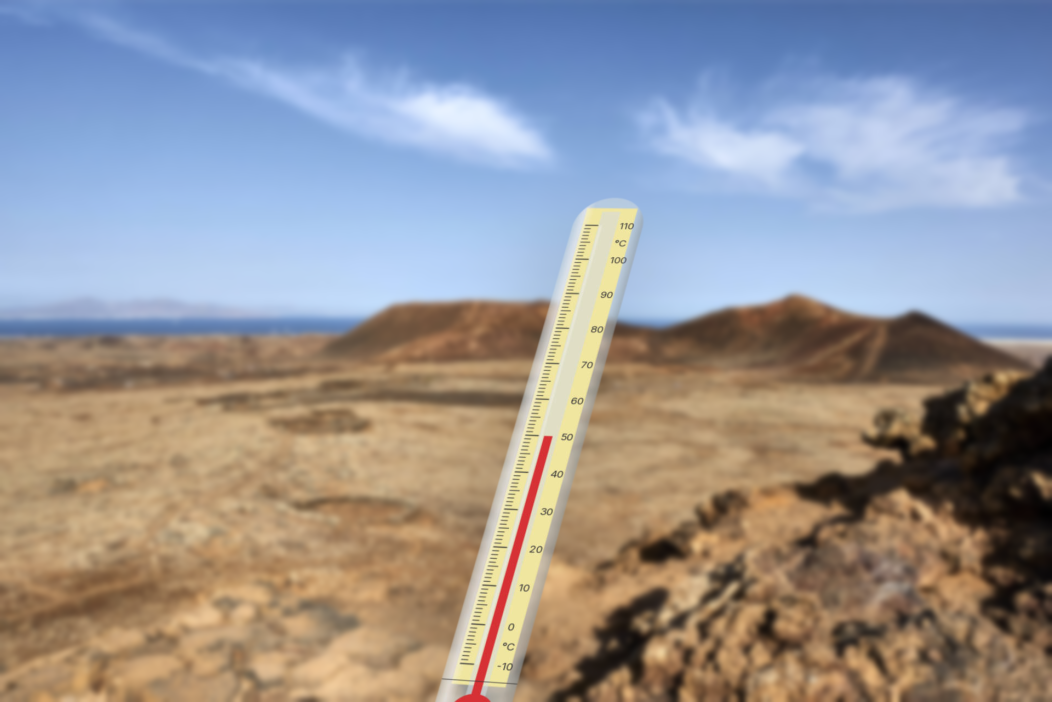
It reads value=50 unit=°C
